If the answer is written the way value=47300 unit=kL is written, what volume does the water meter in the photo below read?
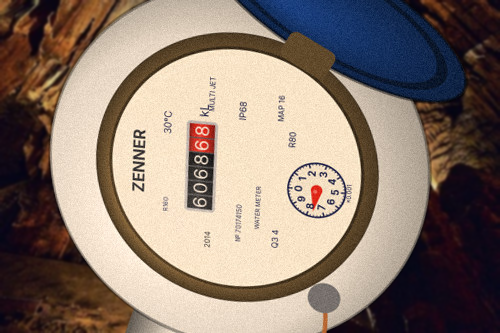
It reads value=6068.687 unit=kL
